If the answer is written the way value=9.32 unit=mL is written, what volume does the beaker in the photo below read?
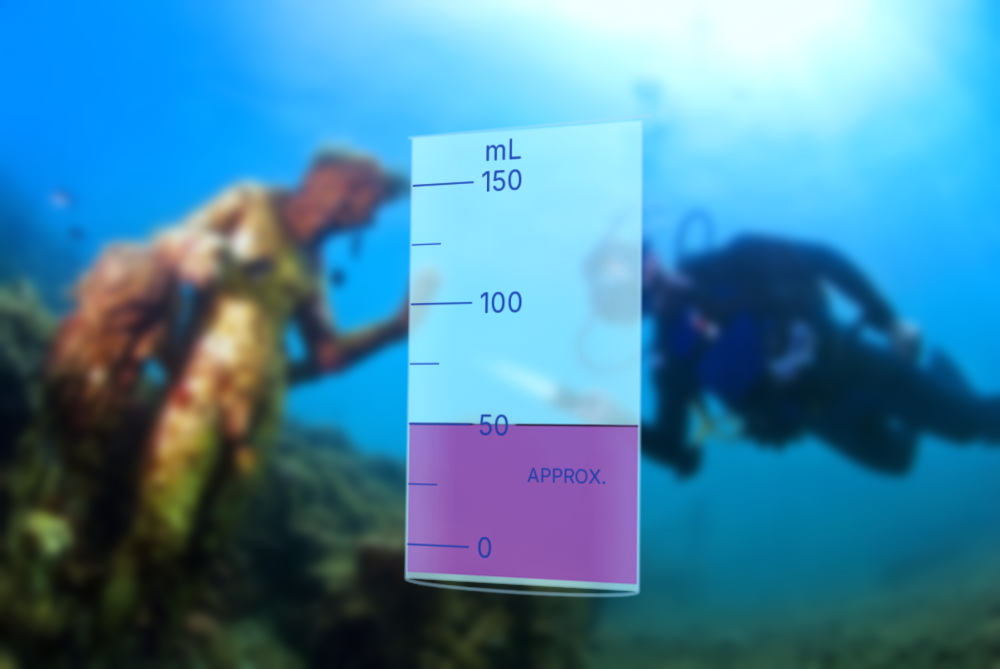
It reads value=50 unit=mL
